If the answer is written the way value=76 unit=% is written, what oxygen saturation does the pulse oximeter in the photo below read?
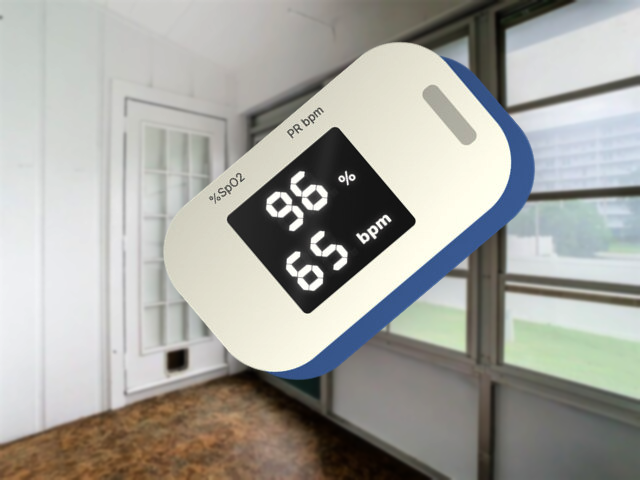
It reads value=96 unit=%
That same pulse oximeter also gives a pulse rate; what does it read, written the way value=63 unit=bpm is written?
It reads value=65 unit=bpm
